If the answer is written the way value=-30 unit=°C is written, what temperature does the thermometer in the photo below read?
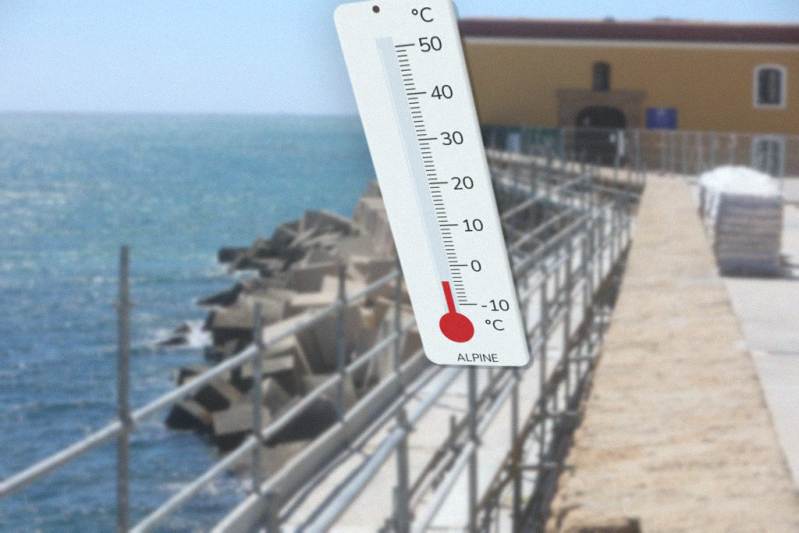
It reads value=-4 unit=°C
